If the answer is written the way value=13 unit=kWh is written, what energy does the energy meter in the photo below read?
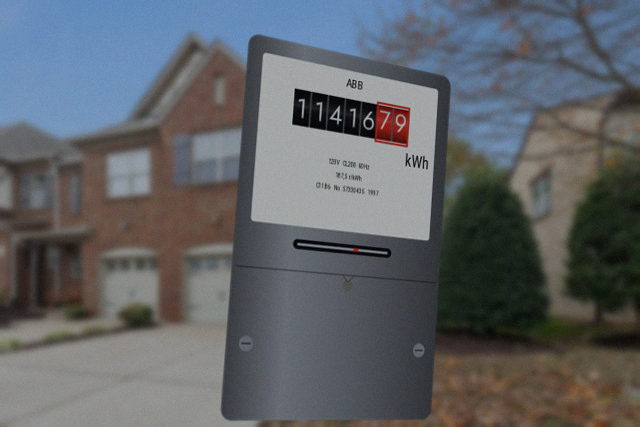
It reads value=11416.79 unit=kWh
